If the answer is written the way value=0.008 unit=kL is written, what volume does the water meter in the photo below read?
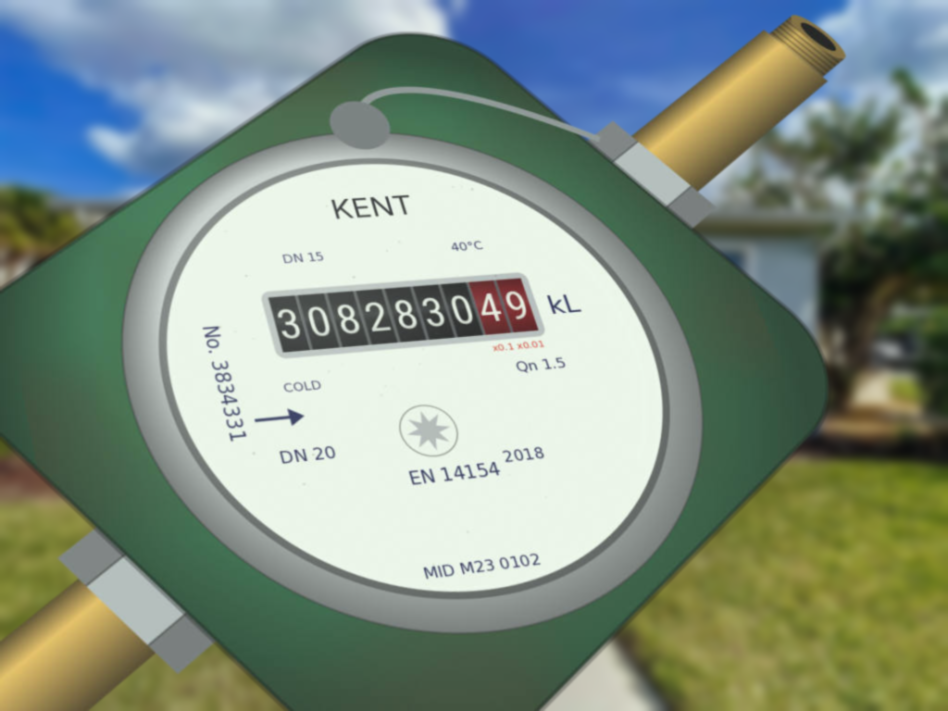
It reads value=3082830.49 unit=kL
